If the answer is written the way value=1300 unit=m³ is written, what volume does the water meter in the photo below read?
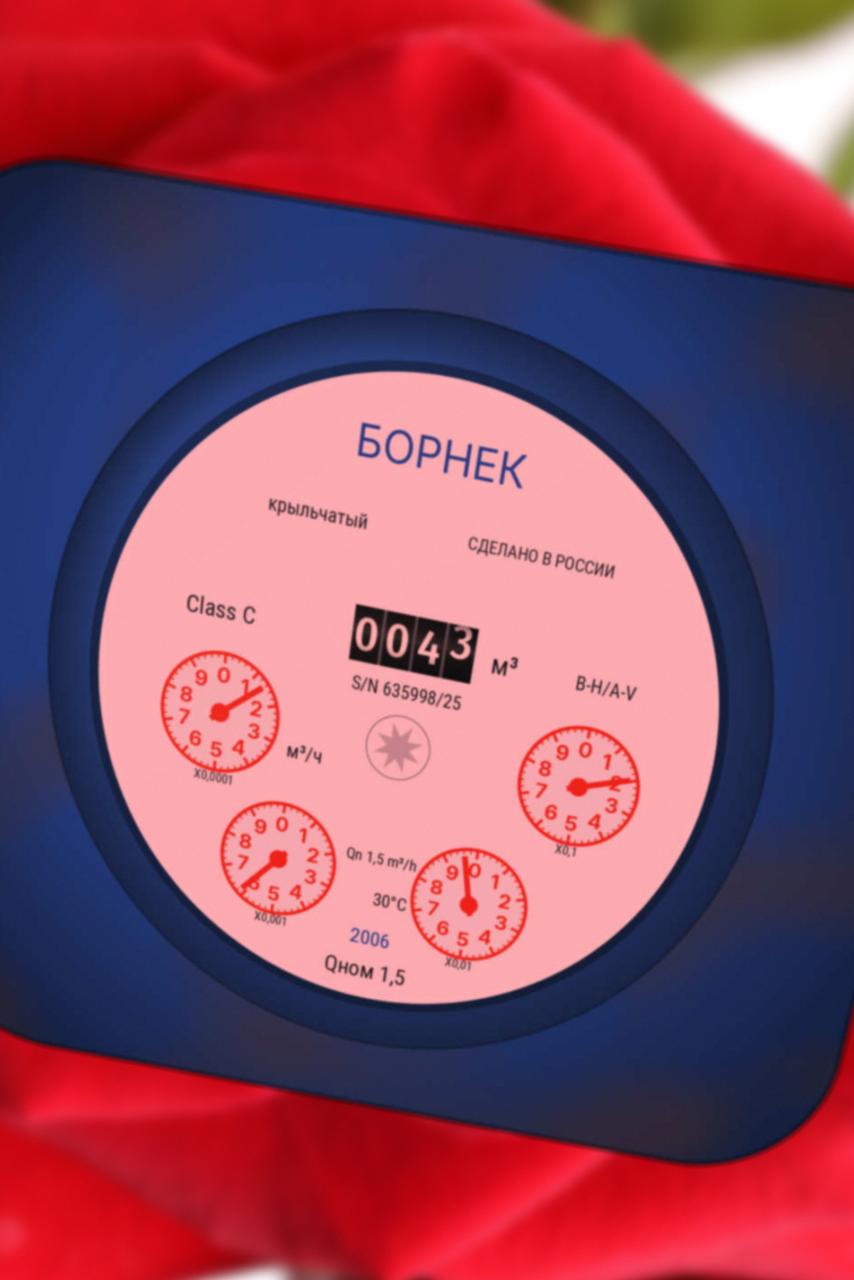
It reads value=43.1961 unit=m³
